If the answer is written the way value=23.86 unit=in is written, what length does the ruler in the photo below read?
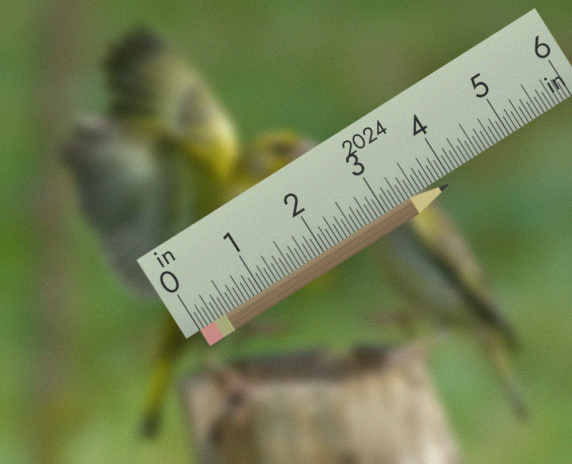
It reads value=3.9375 unit=in
